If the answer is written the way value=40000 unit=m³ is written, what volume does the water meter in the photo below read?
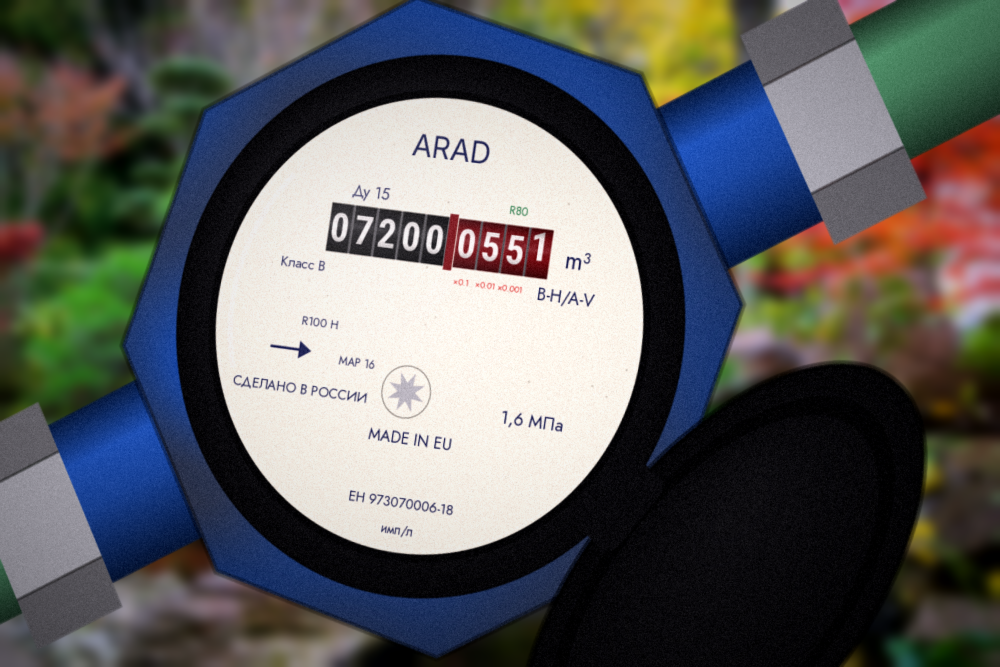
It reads value=7200.0551 unit=m³
